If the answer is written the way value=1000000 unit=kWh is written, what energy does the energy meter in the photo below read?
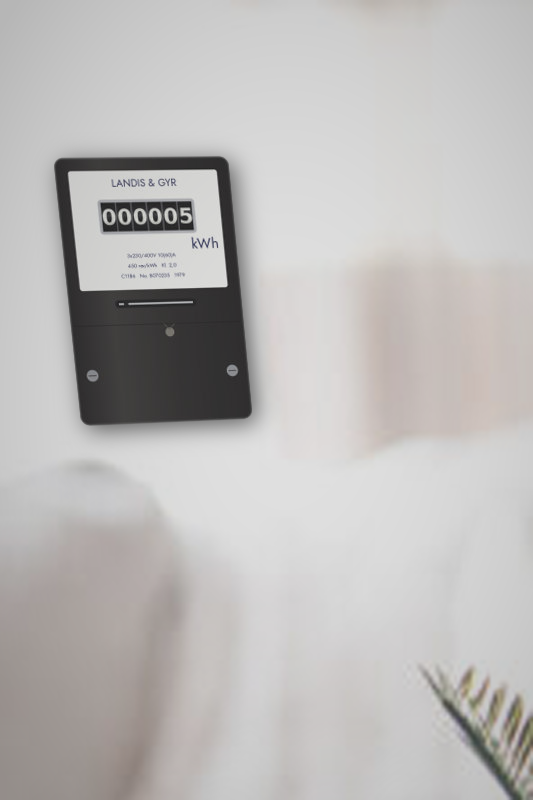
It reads value=5 unit=kWh
